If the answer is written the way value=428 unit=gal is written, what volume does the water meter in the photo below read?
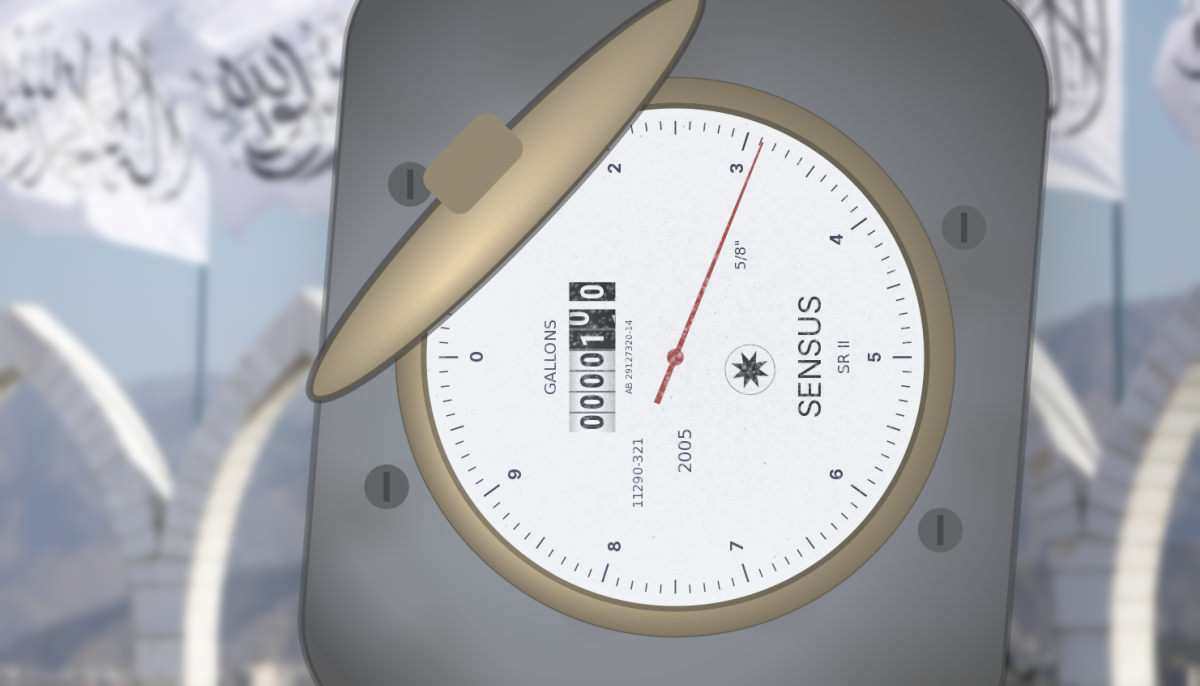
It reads value=103.1 unit=gal
